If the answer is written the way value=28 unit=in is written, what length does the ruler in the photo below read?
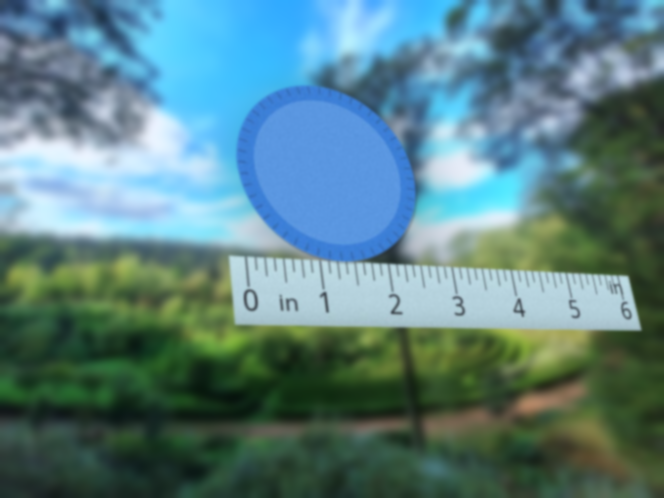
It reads value=2.625 unit=in
